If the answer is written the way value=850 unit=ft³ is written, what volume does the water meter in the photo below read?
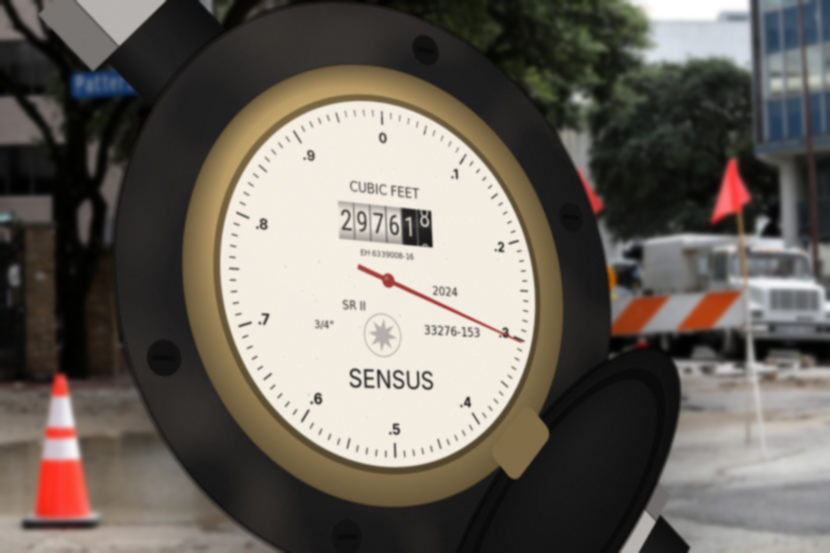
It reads value=297618.30 unit=ft³
